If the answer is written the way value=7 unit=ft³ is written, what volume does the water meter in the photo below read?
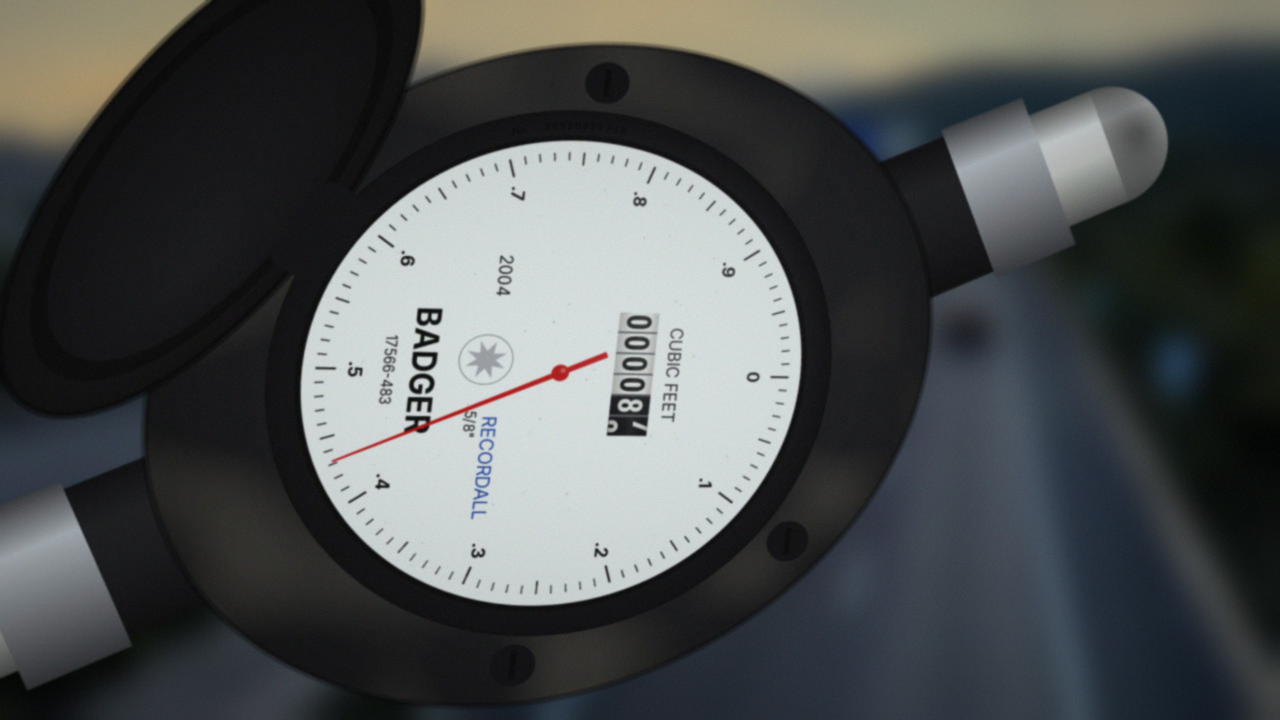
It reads value=87.43 unit=ft³
